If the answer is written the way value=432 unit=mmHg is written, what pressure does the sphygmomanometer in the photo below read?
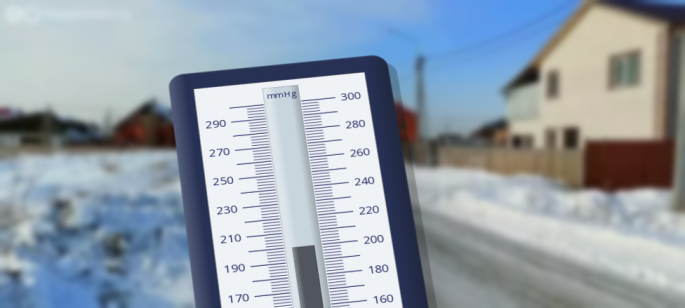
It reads value=200 unit=mmHg
